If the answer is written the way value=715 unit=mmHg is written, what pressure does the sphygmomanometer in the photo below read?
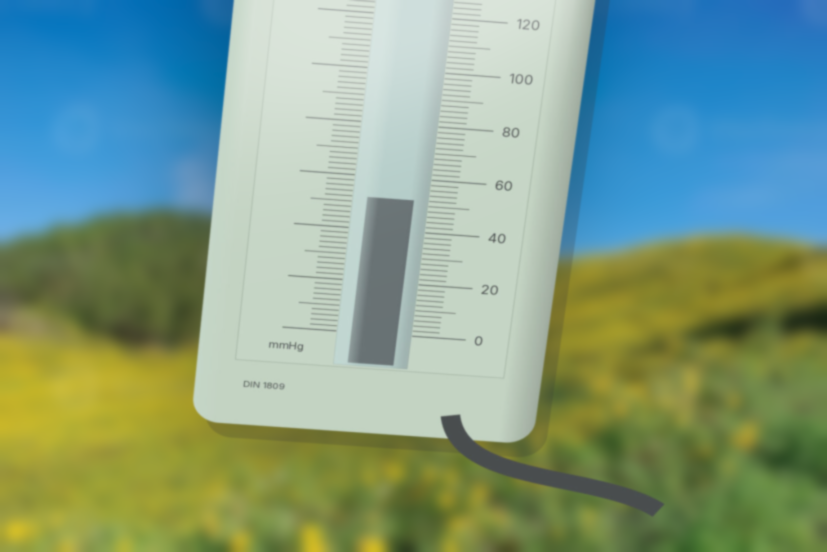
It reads value=52 unit=mmHg
